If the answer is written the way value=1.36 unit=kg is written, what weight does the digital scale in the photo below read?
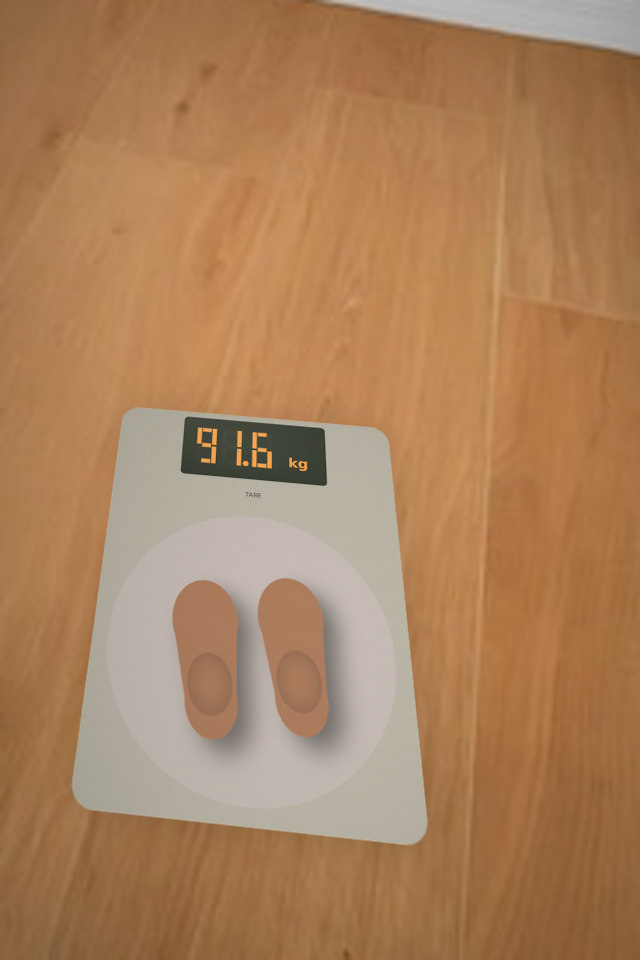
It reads value=91.6 unit=kg
